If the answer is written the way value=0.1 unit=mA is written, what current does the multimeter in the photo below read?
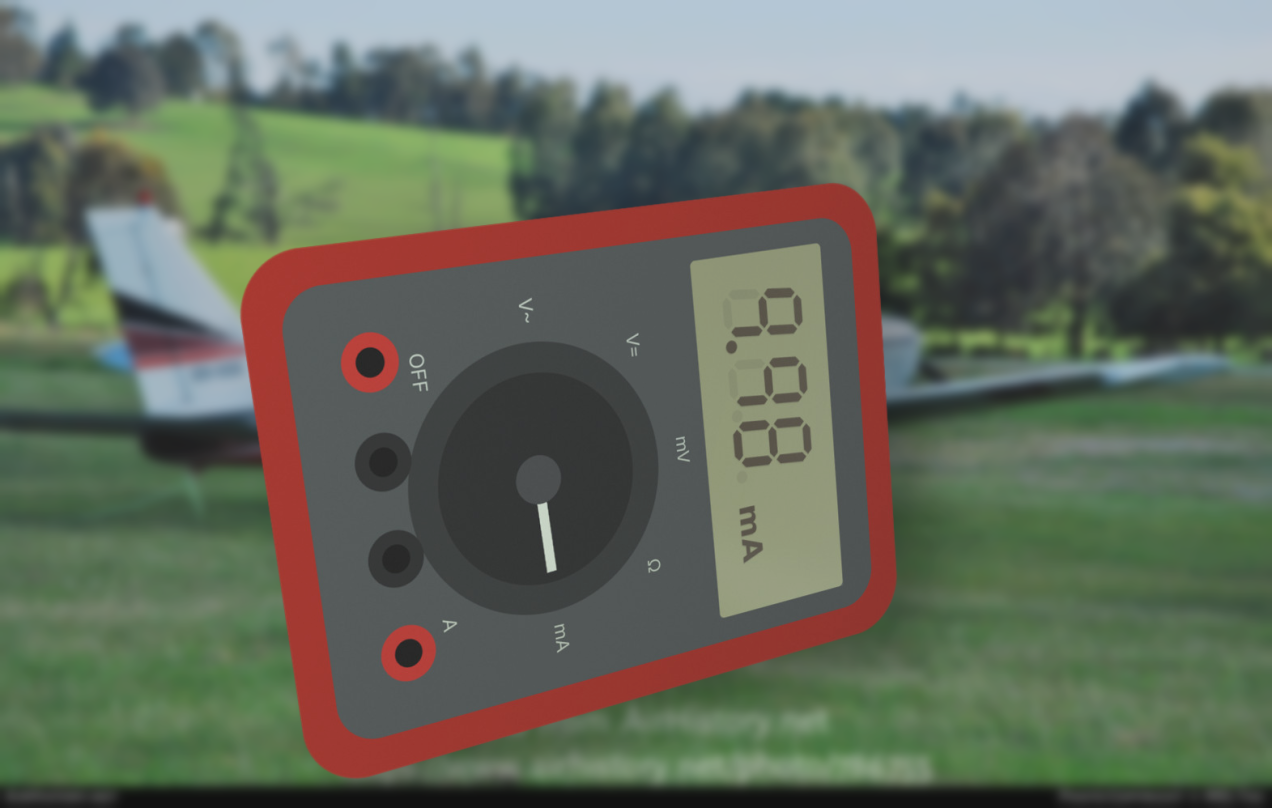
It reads value=9.98 unit=mA
